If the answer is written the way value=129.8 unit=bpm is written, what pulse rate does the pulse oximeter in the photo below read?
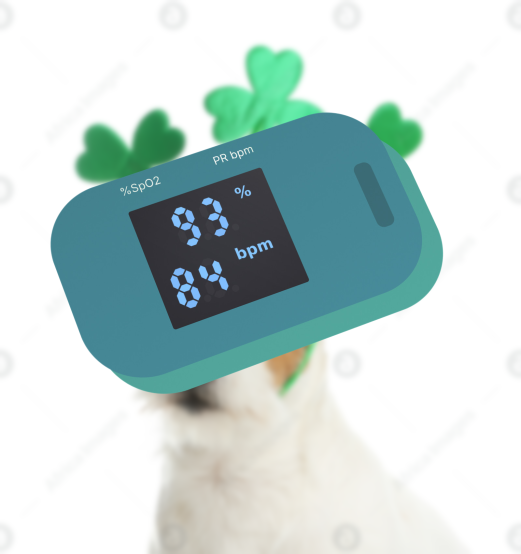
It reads value=84 unit=bpm
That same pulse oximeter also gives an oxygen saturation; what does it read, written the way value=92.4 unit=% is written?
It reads value=93 unit=%
